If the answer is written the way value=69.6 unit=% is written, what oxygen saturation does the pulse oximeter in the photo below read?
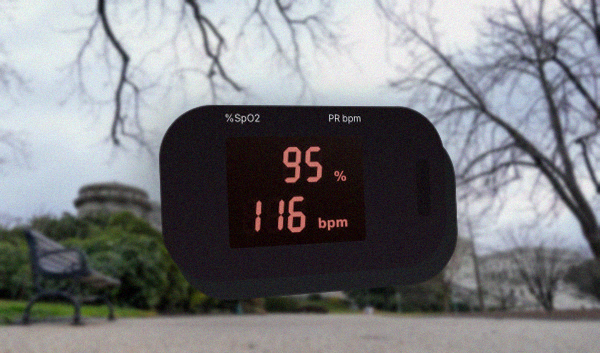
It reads value=95 unit=%
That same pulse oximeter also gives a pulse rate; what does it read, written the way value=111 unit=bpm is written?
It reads value=116 unit=bpm
